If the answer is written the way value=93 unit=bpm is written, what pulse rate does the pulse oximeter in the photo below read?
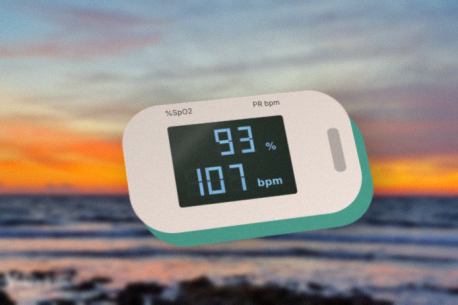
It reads value=107 unit=bpm
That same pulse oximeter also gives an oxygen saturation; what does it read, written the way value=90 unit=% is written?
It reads value=93 unit=%
